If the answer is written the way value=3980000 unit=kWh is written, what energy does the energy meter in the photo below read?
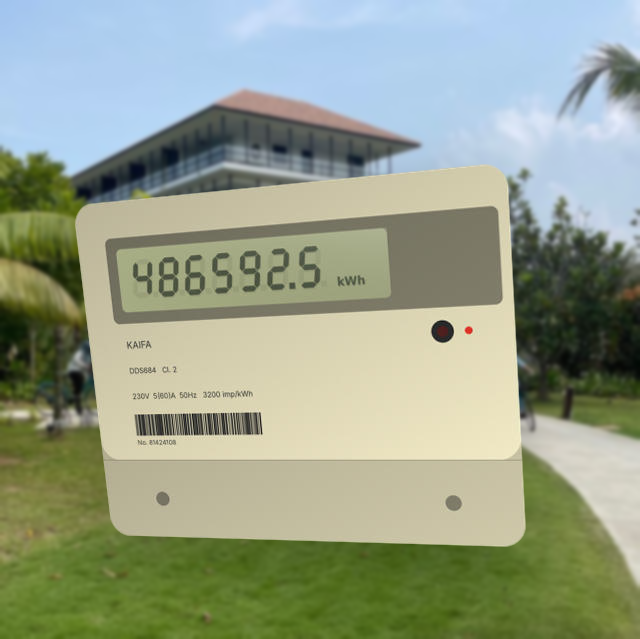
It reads value=486592.5 unit=kWh
